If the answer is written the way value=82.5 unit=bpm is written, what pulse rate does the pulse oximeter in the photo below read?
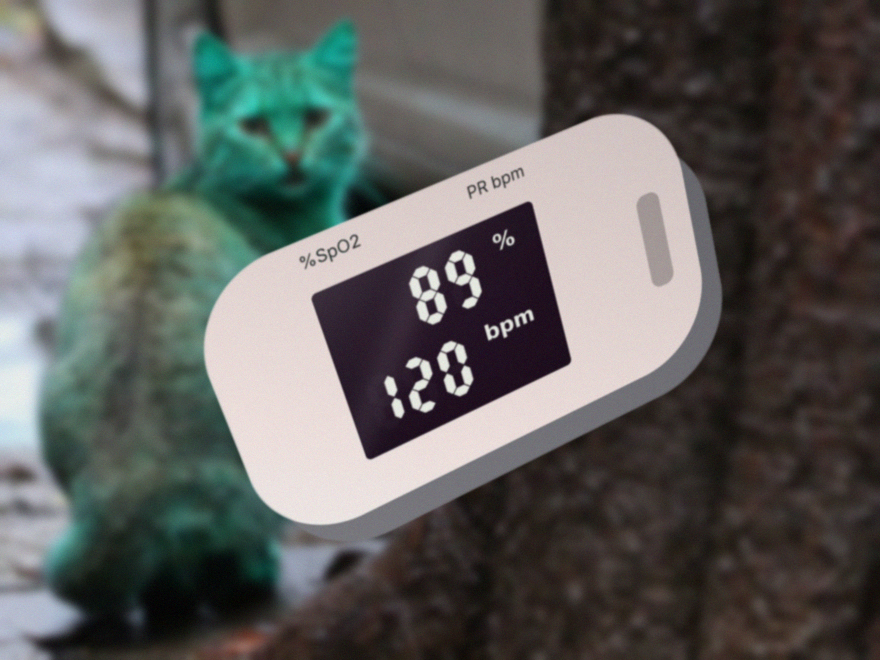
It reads value=120 unit=bpm
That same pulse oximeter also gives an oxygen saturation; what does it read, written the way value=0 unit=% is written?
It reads value=89 unit=%
